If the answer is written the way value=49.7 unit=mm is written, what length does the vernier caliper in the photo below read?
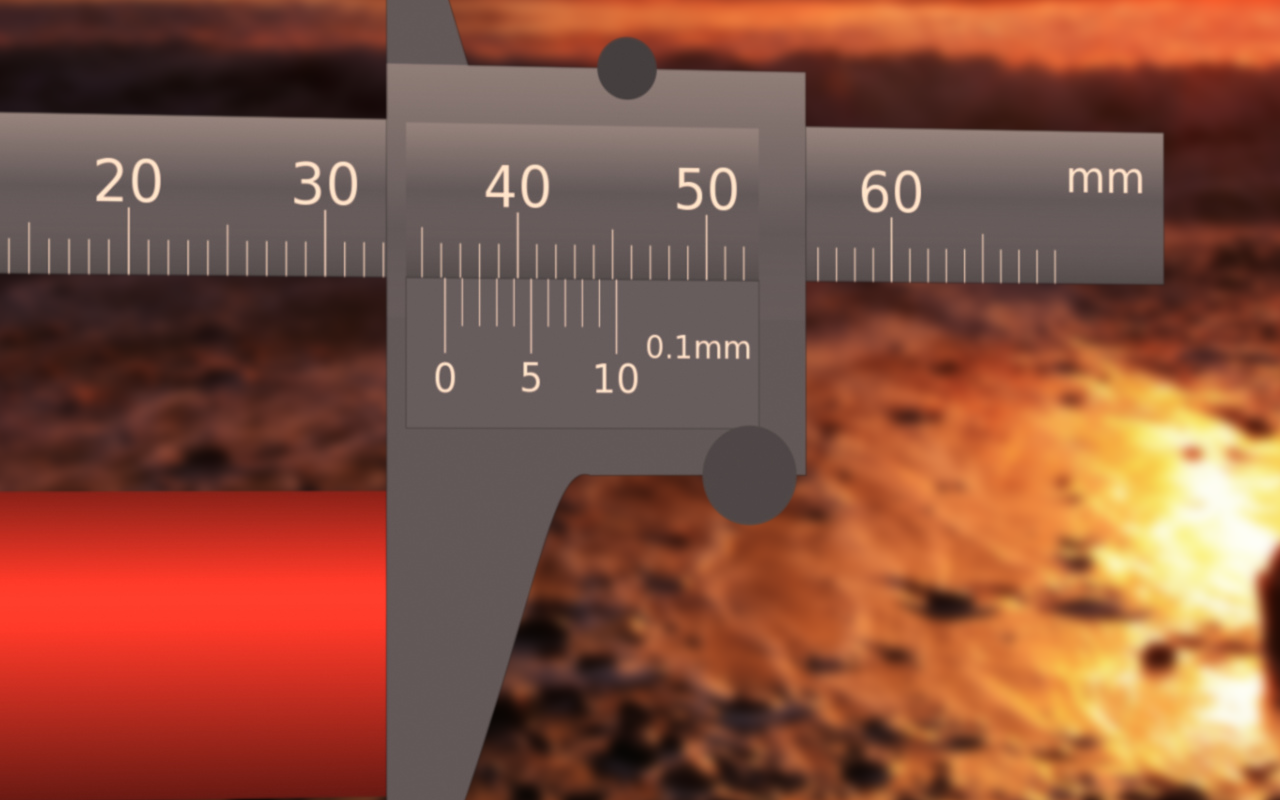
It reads value=36.2 unit=mm
